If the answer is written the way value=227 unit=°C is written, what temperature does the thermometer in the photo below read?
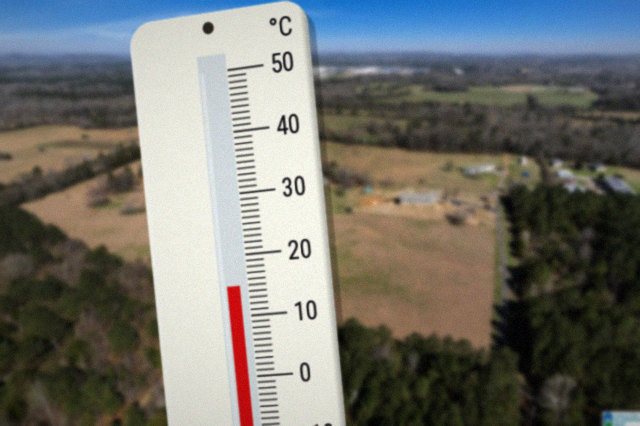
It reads value=15 unit=°C
